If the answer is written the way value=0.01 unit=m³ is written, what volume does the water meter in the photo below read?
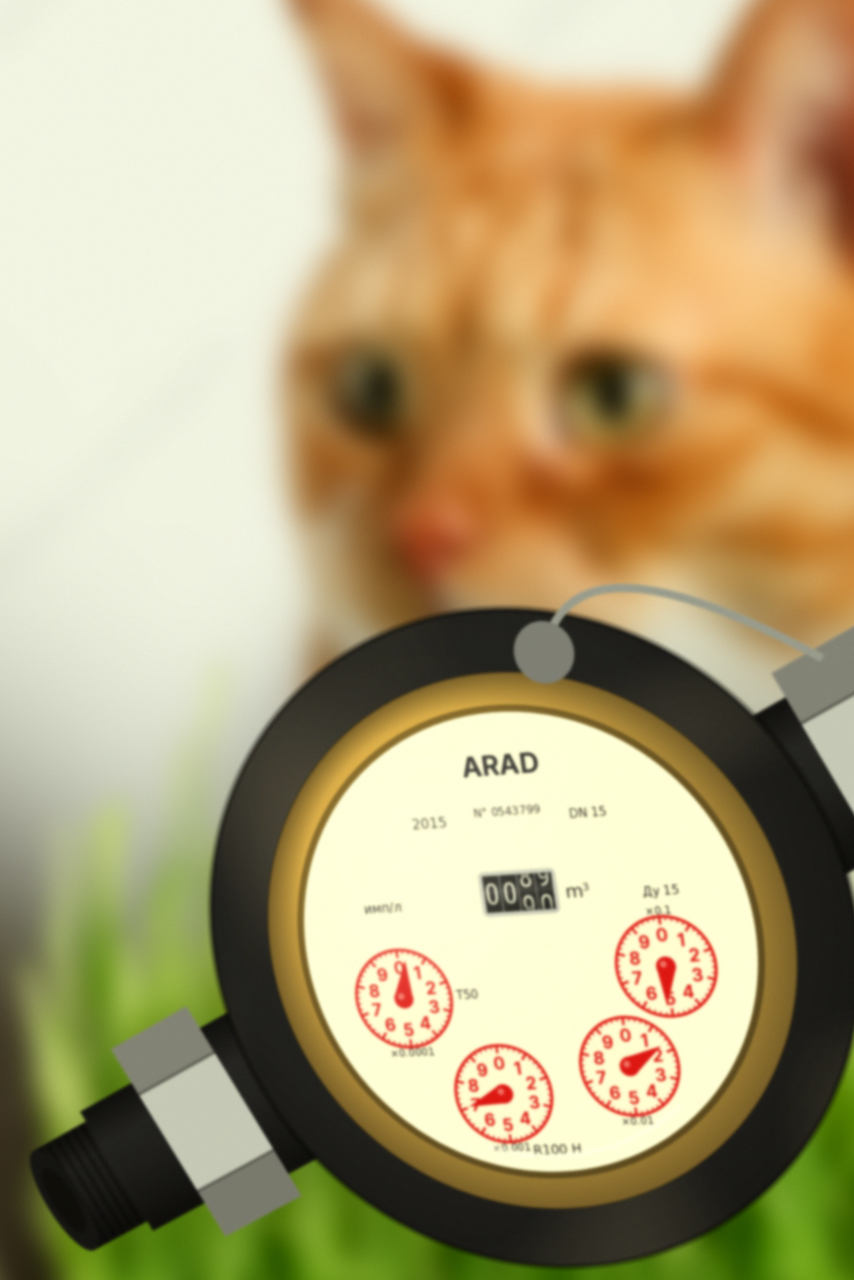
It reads value=89.5170 unit=m³
